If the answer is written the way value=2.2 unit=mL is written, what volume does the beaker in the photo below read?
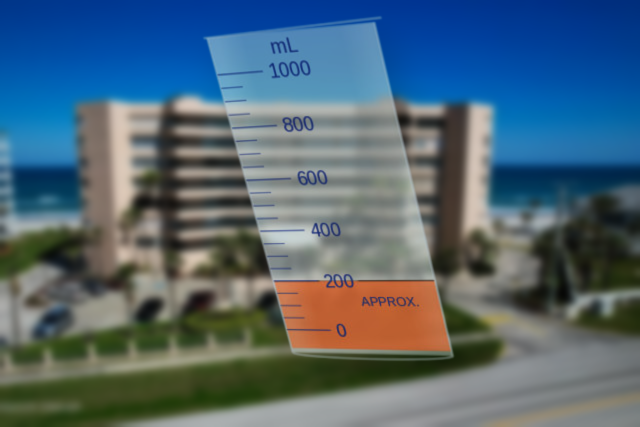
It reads value=200 unit=mL
